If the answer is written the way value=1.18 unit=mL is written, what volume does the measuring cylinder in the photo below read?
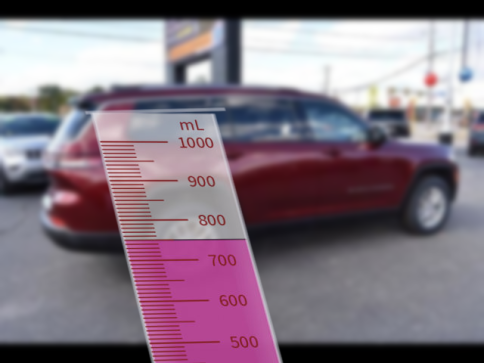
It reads value=750 unit=mL
